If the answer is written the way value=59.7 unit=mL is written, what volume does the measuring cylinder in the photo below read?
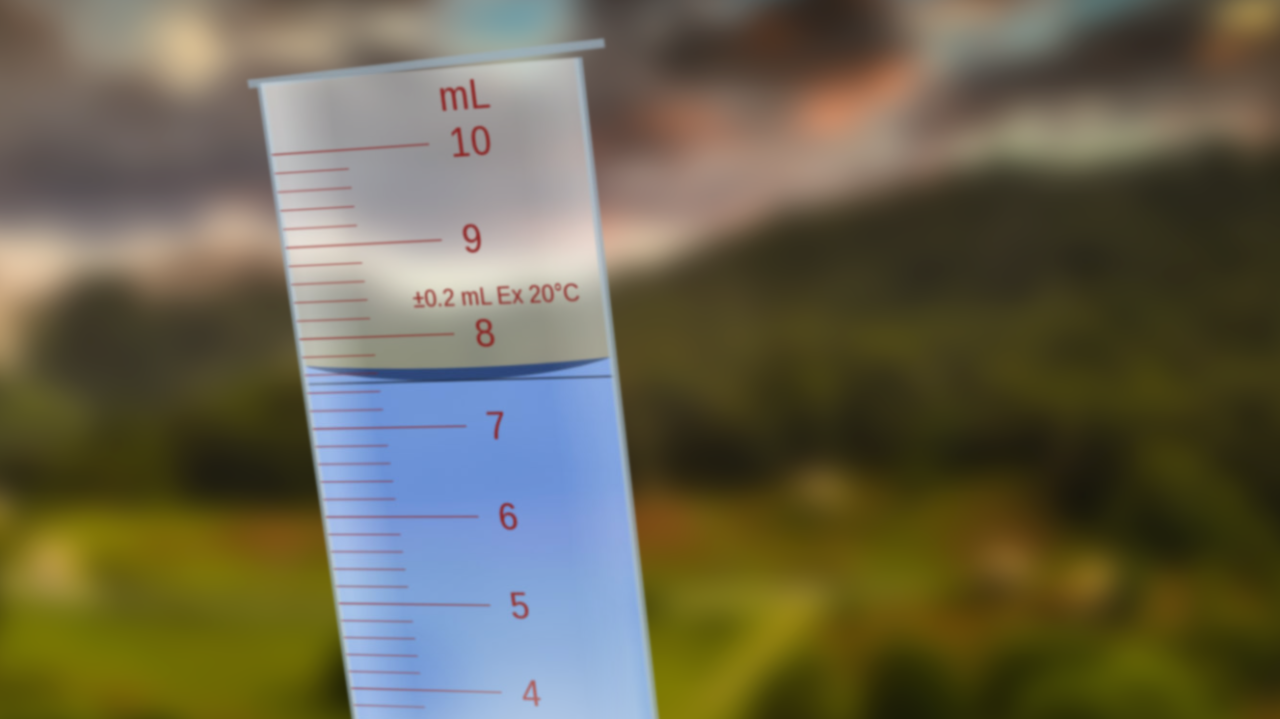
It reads value=7.5 unit=mL
